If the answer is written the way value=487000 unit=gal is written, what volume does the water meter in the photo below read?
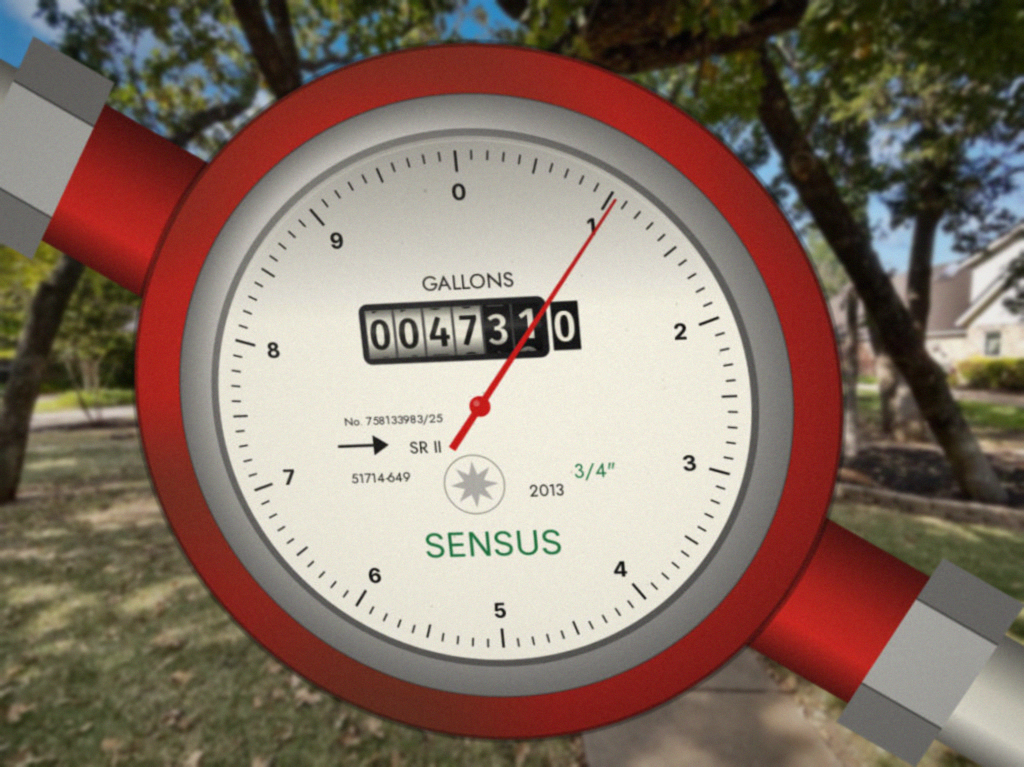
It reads value=47311.0 unit=gal
